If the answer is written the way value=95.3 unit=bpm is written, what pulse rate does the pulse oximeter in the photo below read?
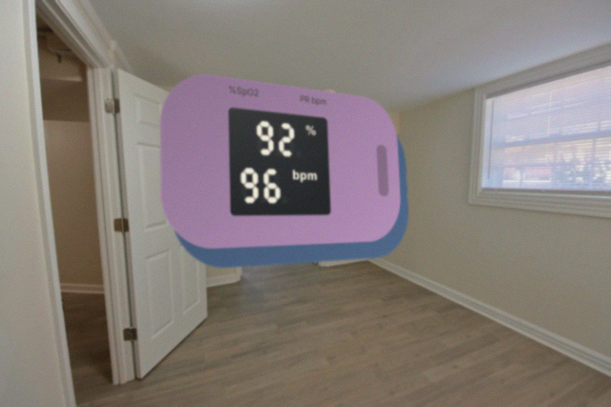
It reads value=96 unit=bpm
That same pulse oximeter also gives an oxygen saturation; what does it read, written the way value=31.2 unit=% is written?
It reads value=92 unit=%
